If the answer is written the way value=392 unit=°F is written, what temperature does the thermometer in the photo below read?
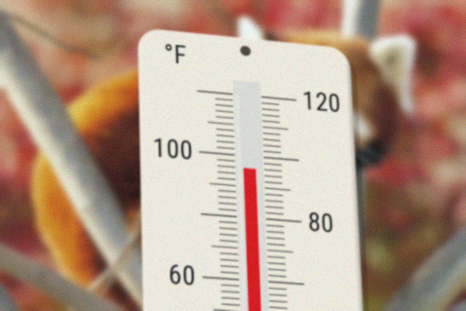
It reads value=96 unit=°F
